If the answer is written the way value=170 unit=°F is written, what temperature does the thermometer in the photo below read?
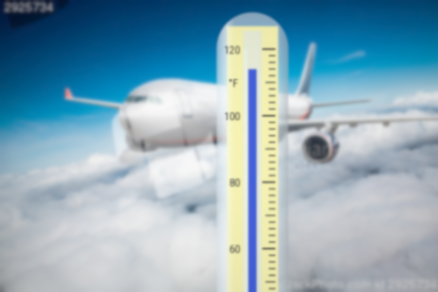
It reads value=114 unit=°F
